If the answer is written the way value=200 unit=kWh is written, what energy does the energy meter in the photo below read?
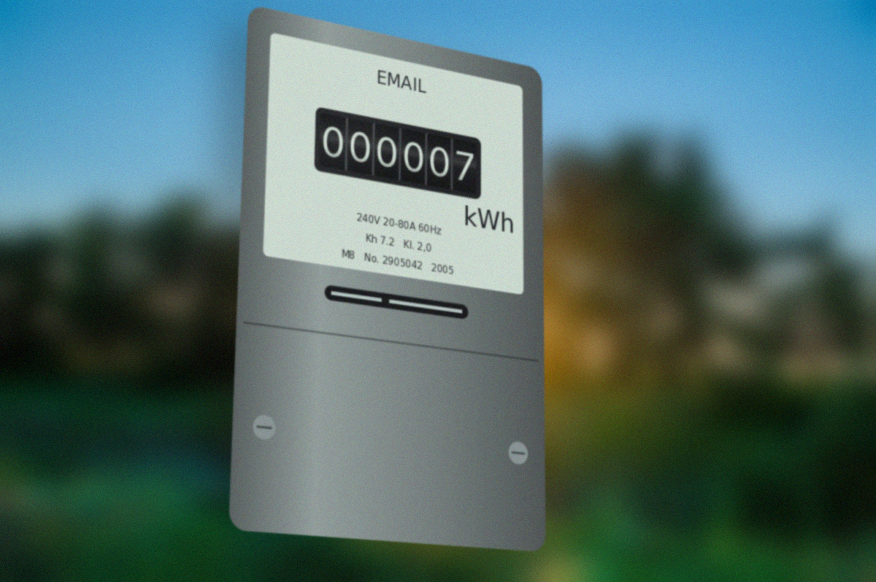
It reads value=7 unit=kWh
